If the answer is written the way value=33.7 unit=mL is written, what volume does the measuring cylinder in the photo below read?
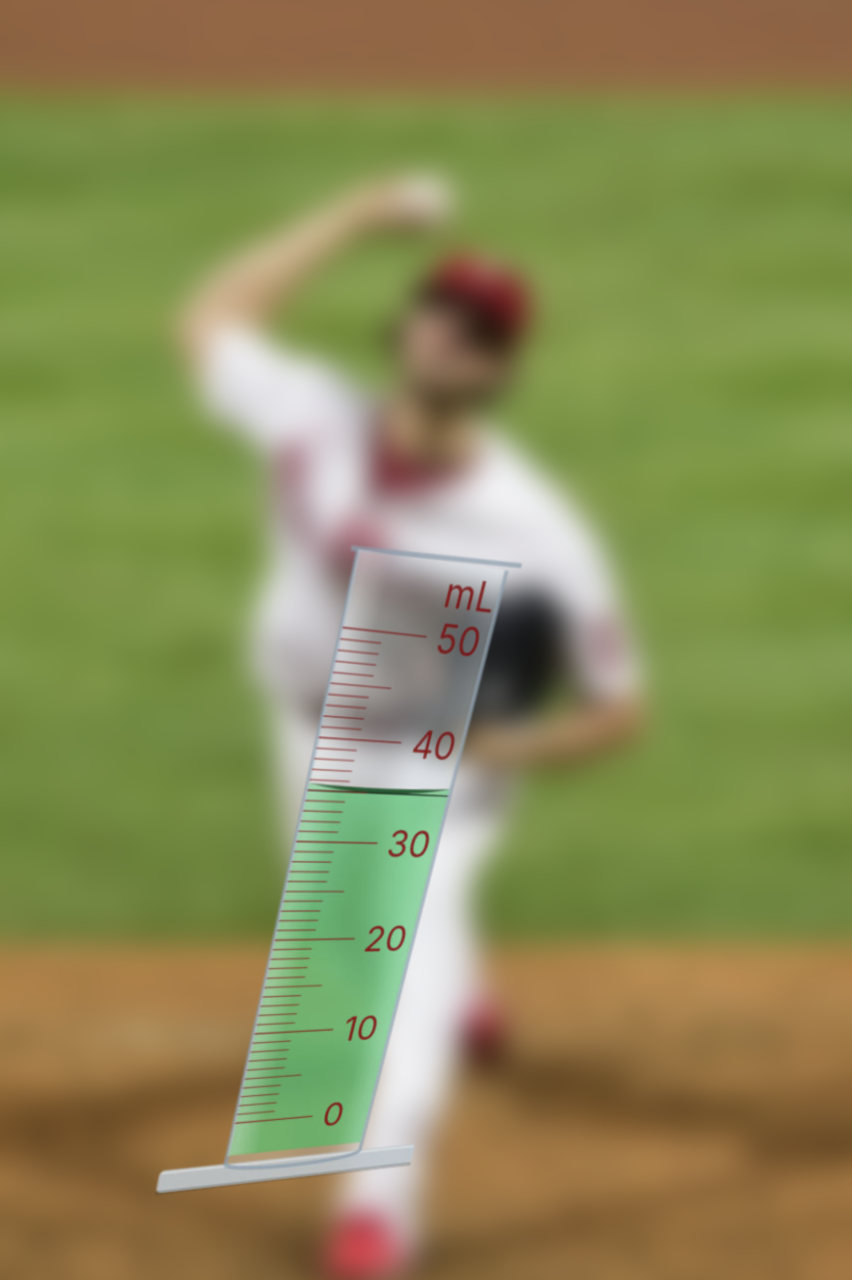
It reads value=35 unit=mL
